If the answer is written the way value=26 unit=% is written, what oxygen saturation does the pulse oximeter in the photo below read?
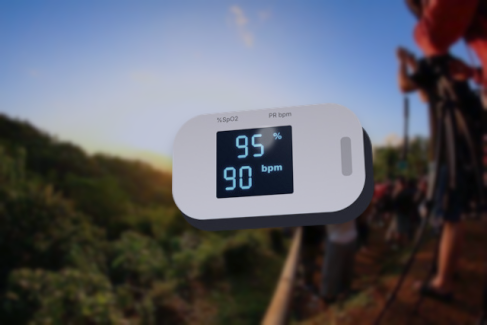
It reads value=95 unit=%
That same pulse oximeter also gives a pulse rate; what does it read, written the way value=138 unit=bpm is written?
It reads value=90 unit=bpm
